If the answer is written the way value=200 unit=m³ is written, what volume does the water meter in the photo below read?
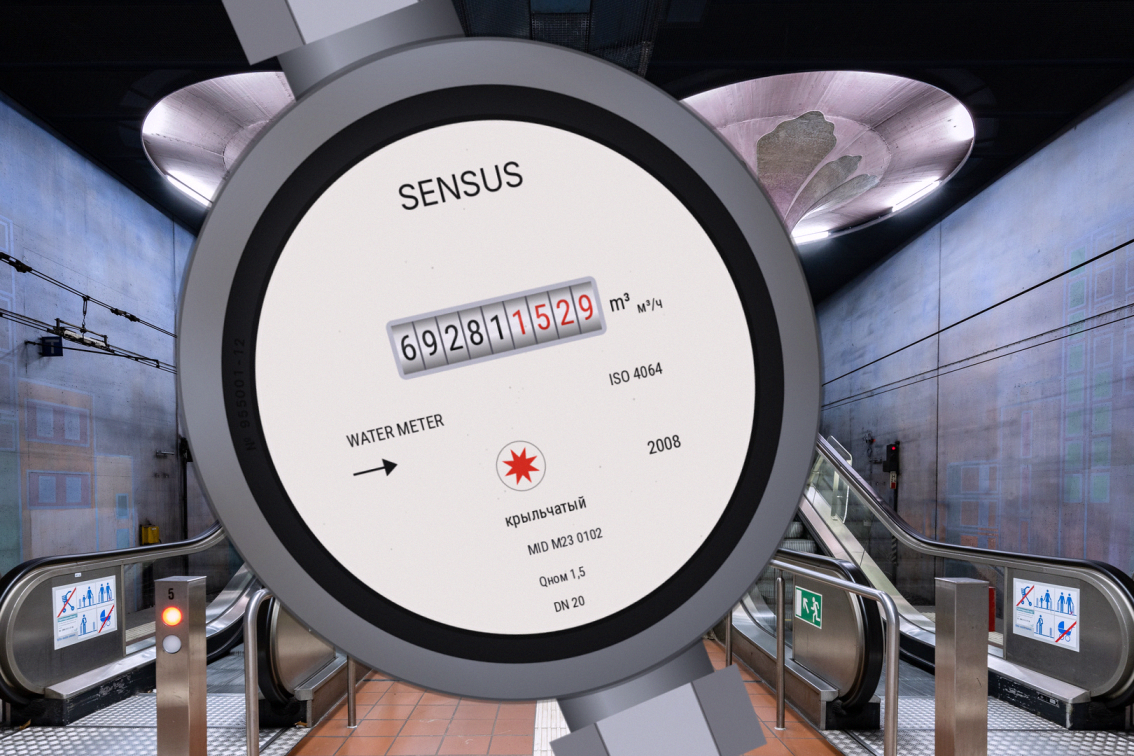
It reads value=69281.1529 unit=m³
